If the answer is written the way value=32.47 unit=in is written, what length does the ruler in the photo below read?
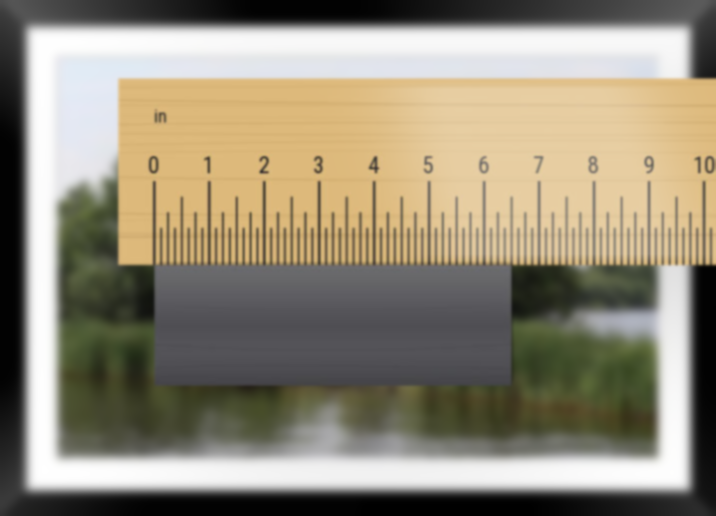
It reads value=6.5 unit=in
